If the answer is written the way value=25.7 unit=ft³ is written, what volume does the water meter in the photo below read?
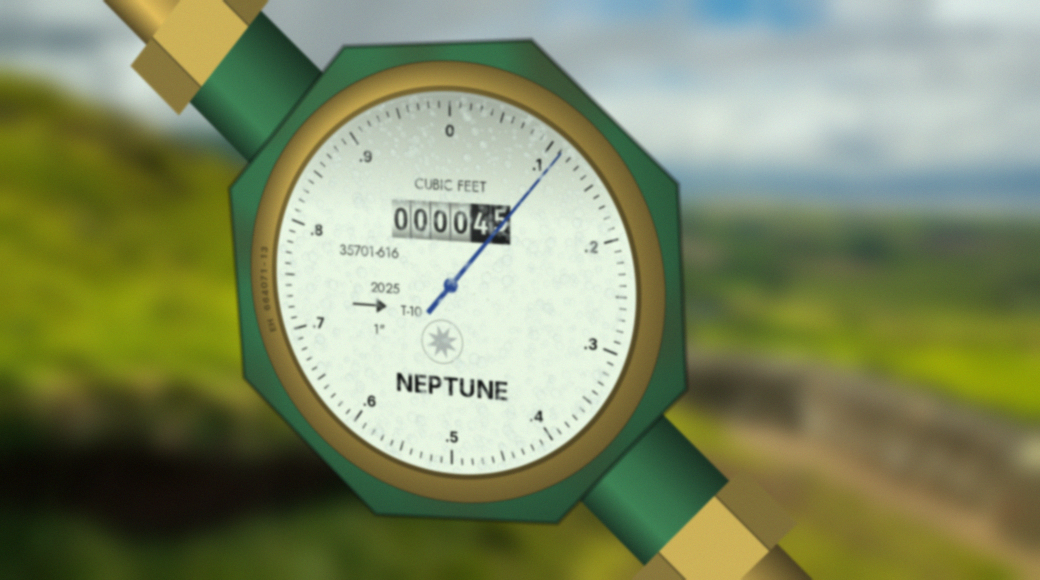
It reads value=45.11 unit=ft³
